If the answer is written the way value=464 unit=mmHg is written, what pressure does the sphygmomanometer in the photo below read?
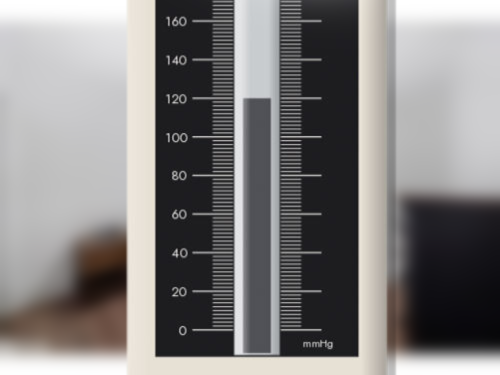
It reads value=120 unit=mmHg
